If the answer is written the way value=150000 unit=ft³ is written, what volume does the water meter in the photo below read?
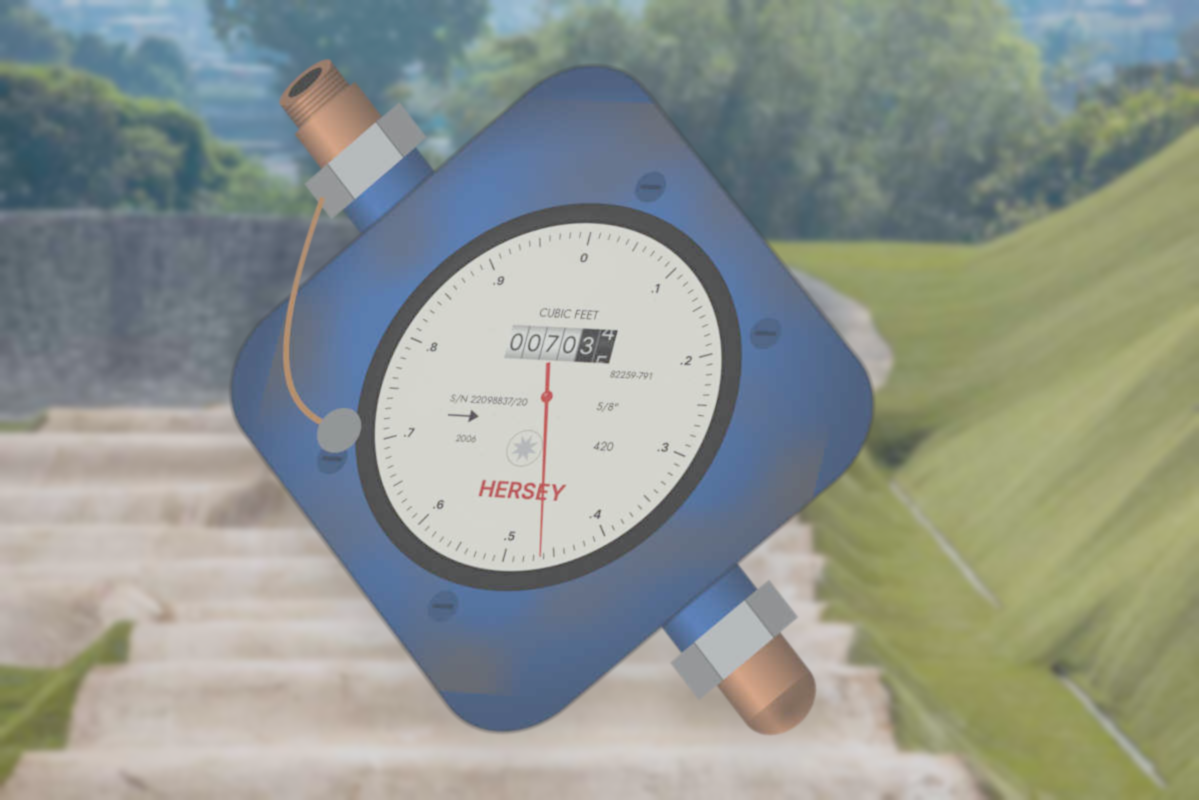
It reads value=7034.46 unit=ft³
